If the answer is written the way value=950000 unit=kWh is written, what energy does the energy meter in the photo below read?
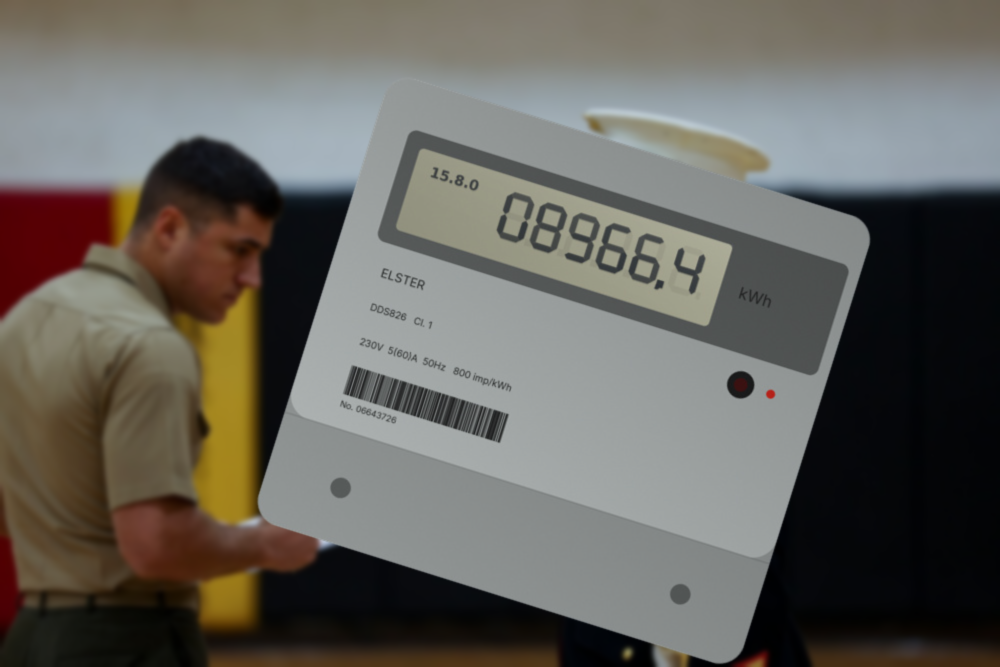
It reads value=8966.4 unit=kWh
